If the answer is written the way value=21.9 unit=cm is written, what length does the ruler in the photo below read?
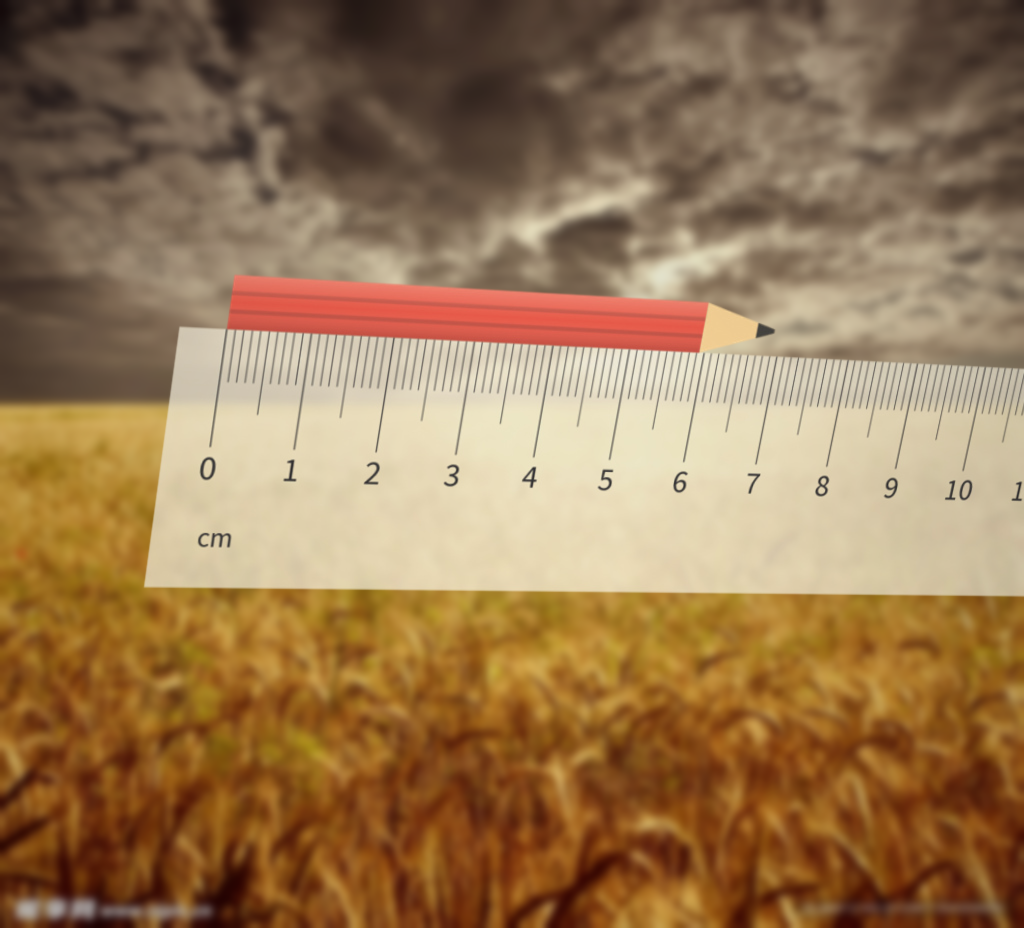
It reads value=6.9 unit=cm
